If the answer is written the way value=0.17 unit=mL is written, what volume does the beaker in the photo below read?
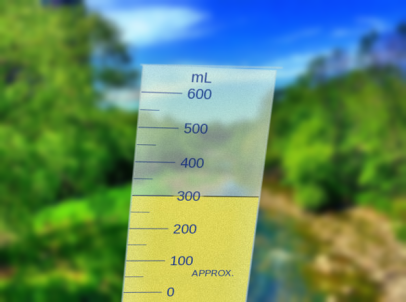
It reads value=300 unit=mL
